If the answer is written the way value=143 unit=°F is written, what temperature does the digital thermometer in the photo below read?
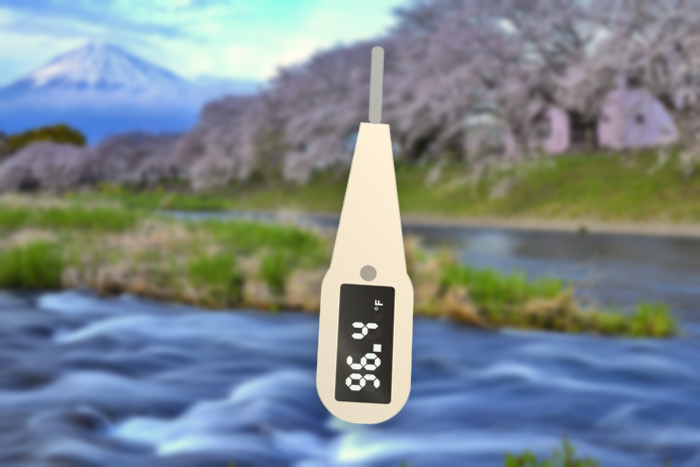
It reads value=96.4 unit=°F
